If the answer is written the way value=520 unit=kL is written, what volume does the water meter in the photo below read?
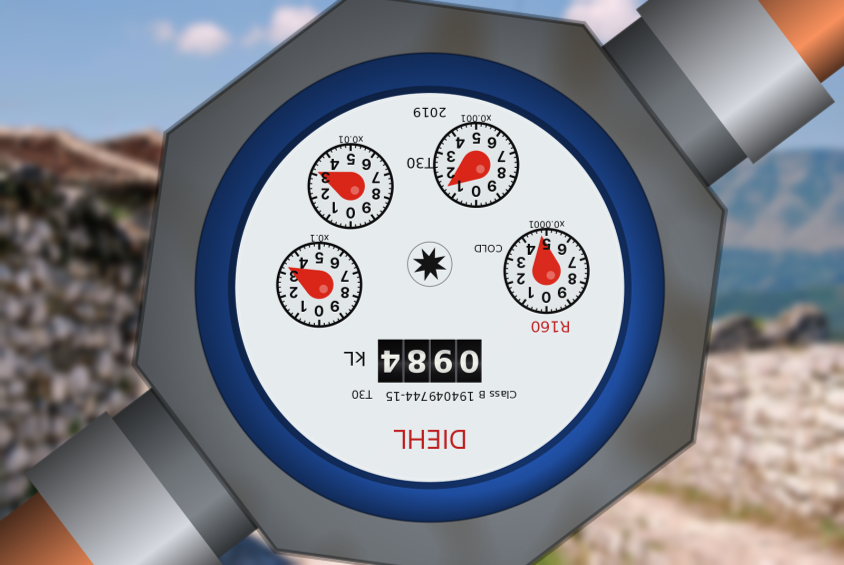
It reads value=984.3314 unit=kL
